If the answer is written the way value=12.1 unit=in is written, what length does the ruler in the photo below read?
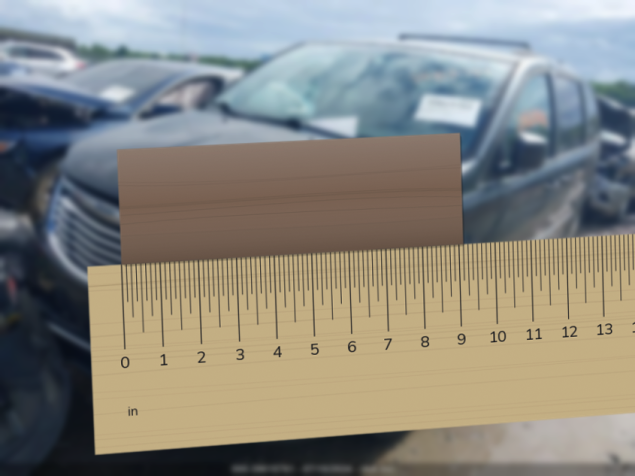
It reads value=9.125 unit=in
